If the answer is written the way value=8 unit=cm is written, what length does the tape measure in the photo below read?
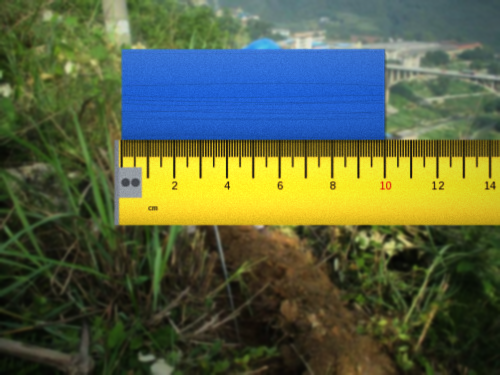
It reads value=10 unit=cm
